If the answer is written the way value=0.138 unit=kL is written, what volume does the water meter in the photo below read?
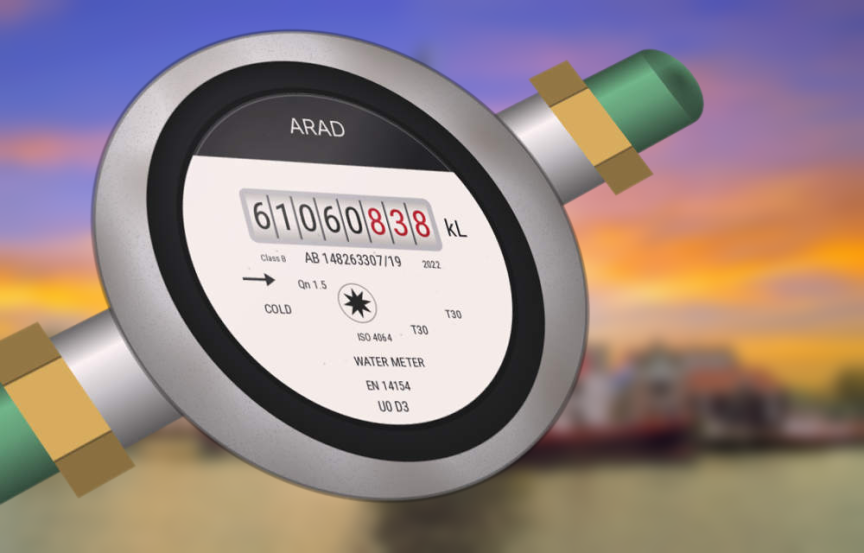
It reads value=61060.838 unit=kL
